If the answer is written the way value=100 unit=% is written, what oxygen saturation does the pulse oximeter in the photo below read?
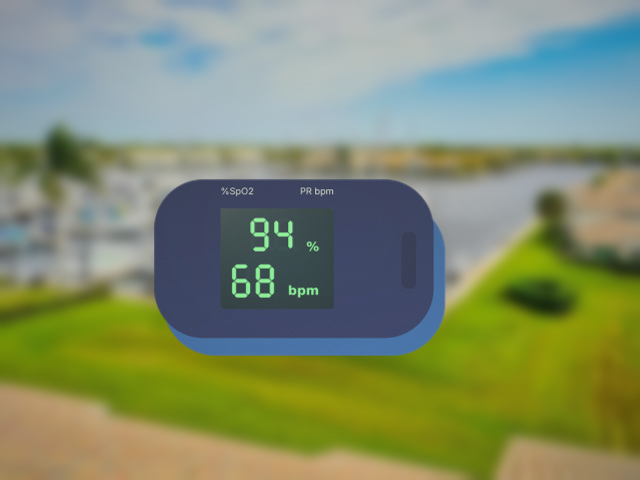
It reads value=94 unit=%
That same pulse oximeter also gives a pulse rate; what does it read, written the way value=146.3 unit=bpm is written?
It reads value=68 unit=bpm
